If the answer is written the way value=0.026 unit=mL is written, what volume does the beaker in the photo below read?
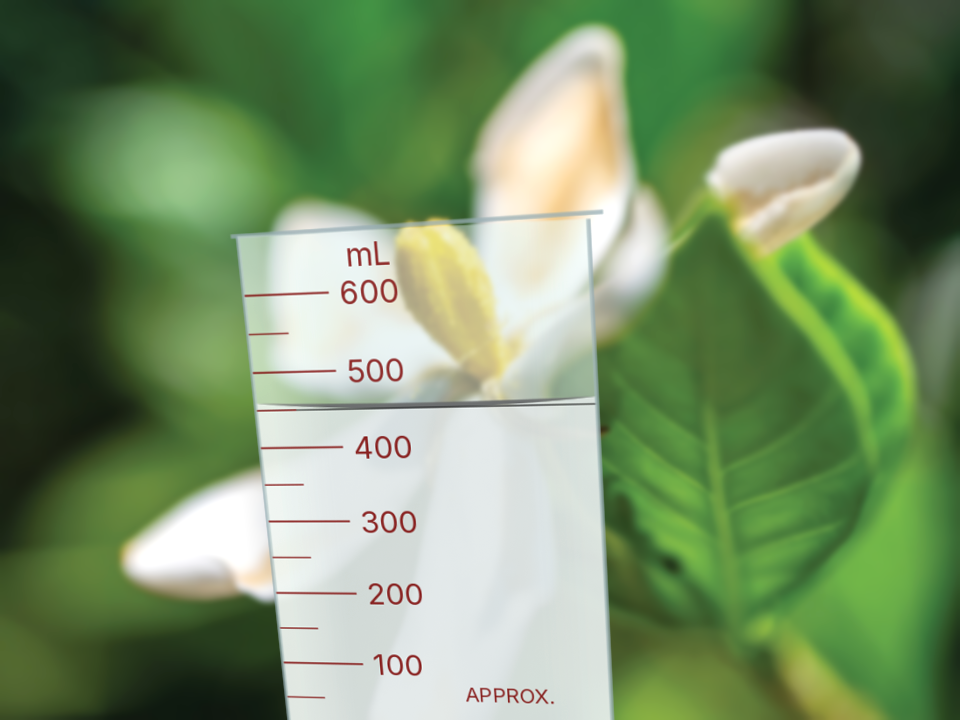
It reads value=450 unit=mL
